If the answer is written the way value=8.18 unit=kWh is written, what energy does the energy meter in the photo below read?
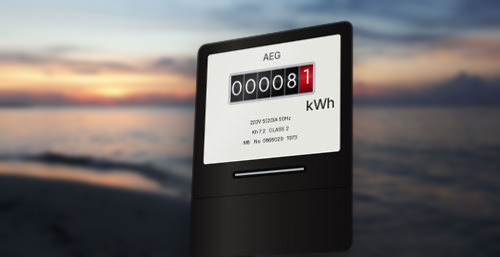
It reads value=8.1 unit=kWh
